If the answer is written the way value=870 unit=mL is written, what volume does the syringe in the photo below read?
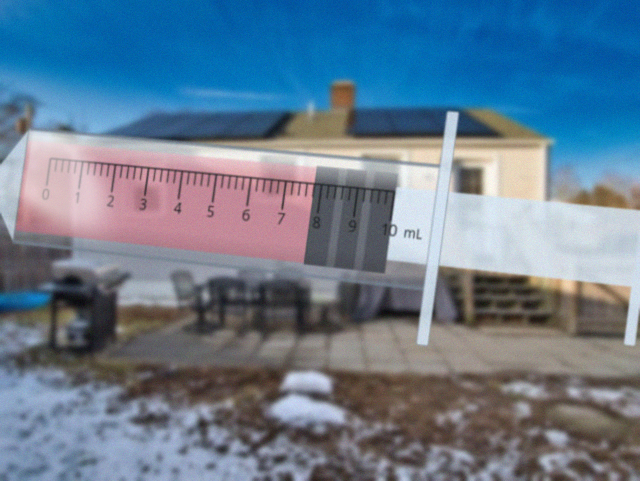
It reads value=7.8 unit=mL
